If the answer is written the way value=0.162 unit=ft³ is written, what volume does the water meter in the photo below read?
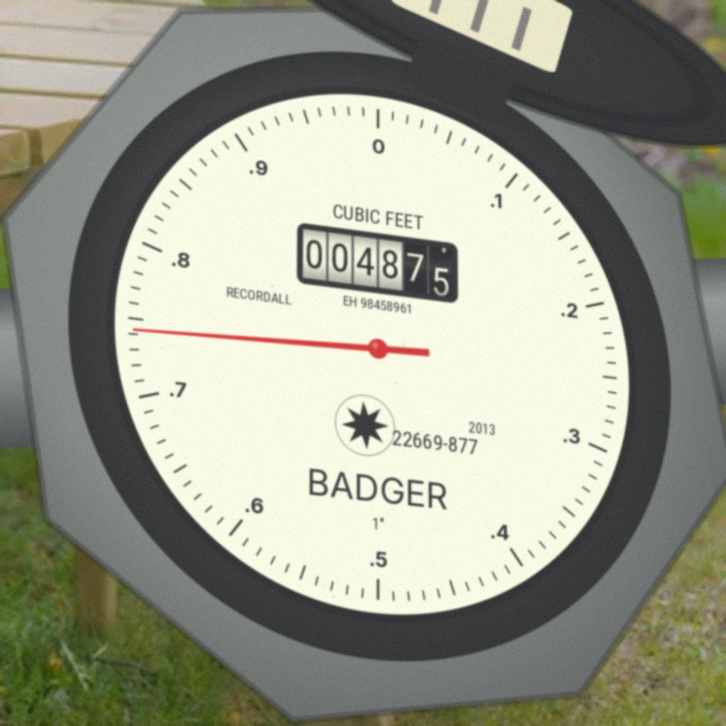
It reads value=4874.74 unit=ft³
